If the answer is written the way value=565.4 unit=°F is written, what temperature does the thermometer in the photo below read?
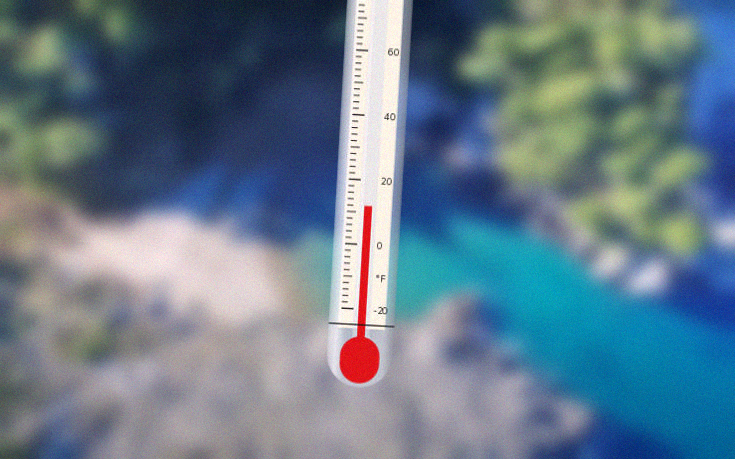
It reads value=12 unit=°F
